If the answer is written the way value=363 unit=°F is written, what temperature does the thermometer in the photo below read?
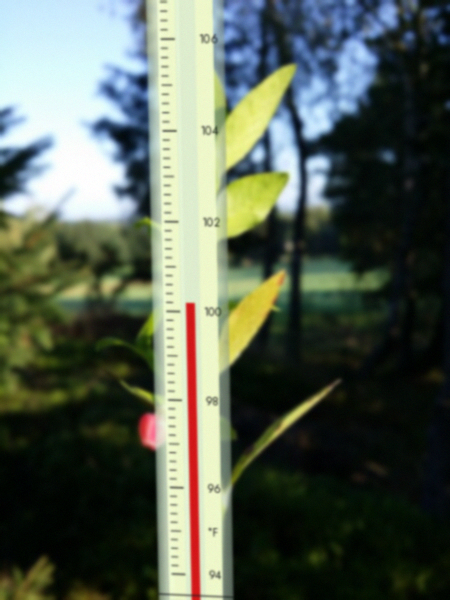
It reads value=100.2 unit=°F
